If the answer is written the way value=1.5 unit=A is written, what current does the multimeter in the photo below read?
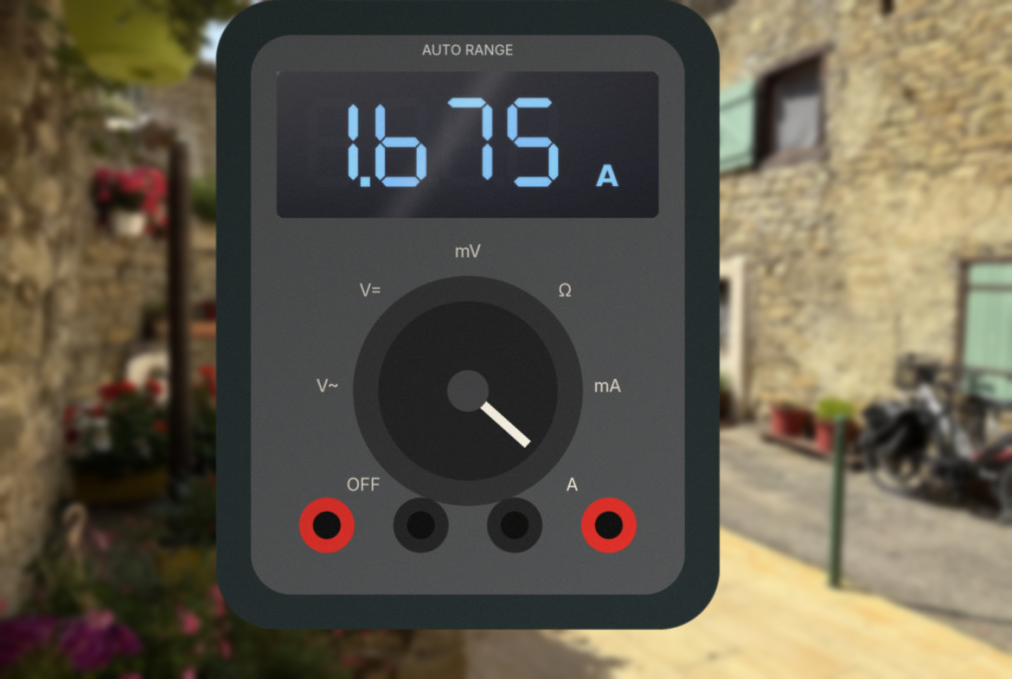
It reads value=1.675 unit=A
